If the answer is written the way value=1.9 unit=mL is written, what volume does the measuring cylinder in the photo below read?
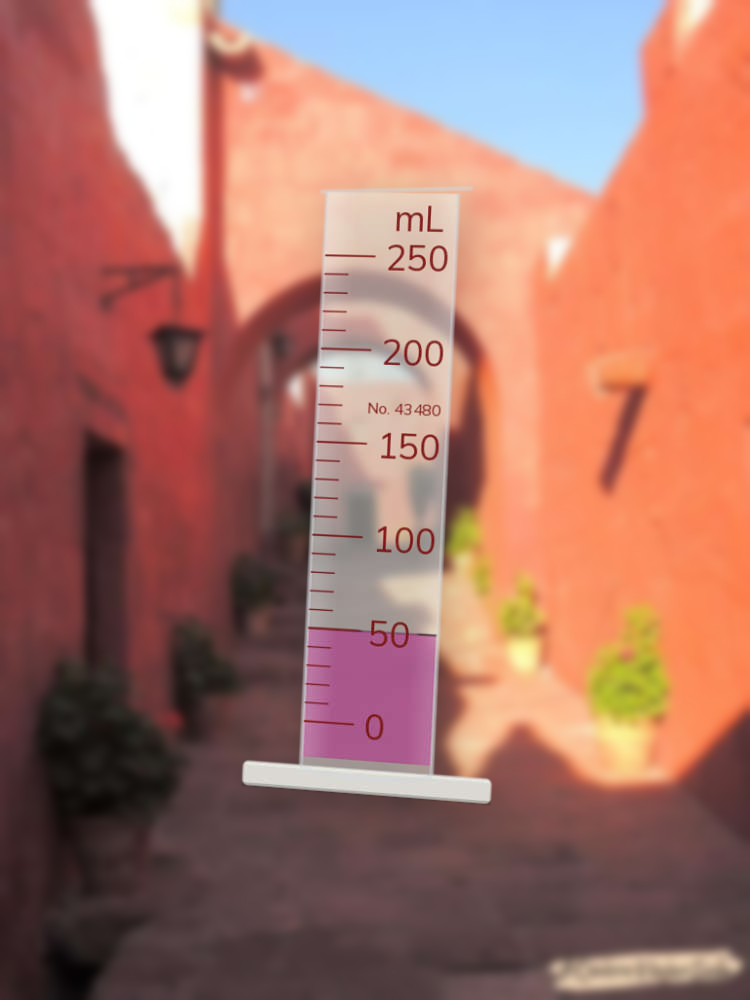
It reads value=50 unit=mL
